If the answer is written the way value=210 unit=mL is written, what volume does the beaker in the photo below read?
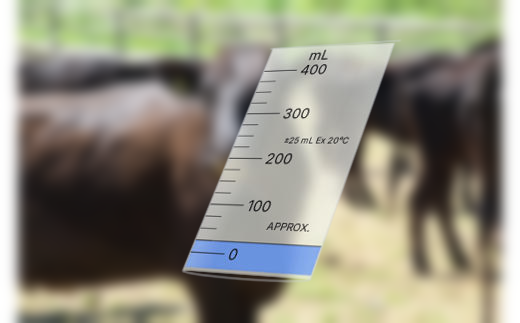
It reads value=25 unit=mL
